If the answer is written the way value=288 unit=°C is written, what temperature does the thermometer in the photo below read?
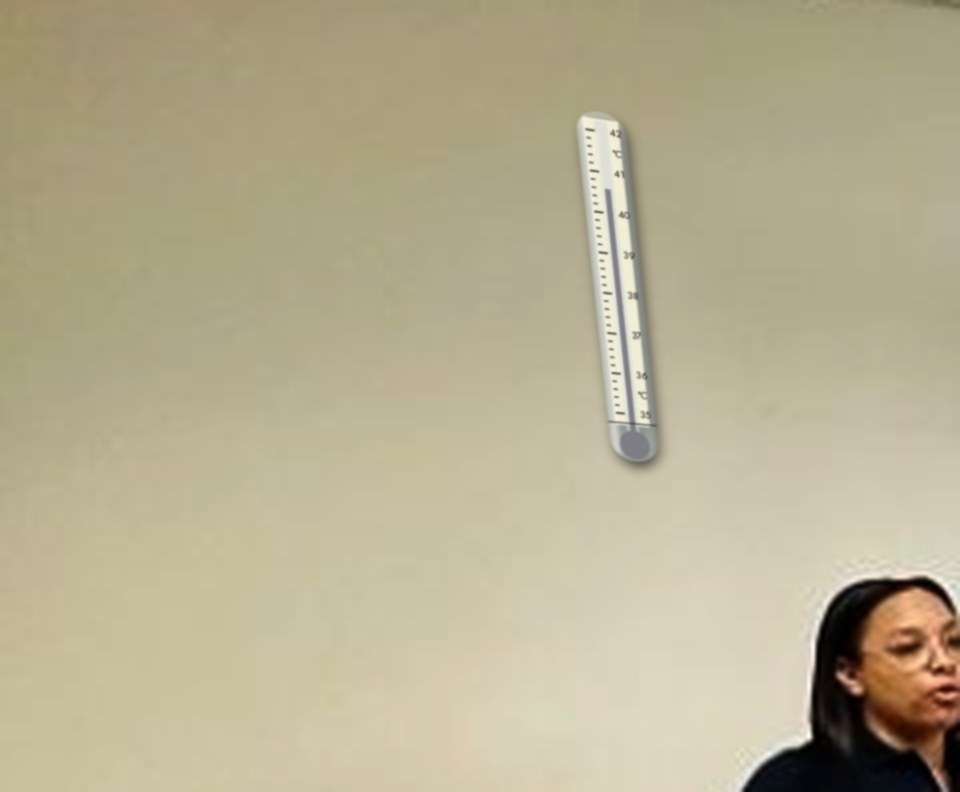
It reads value=40.6 unit=°C
